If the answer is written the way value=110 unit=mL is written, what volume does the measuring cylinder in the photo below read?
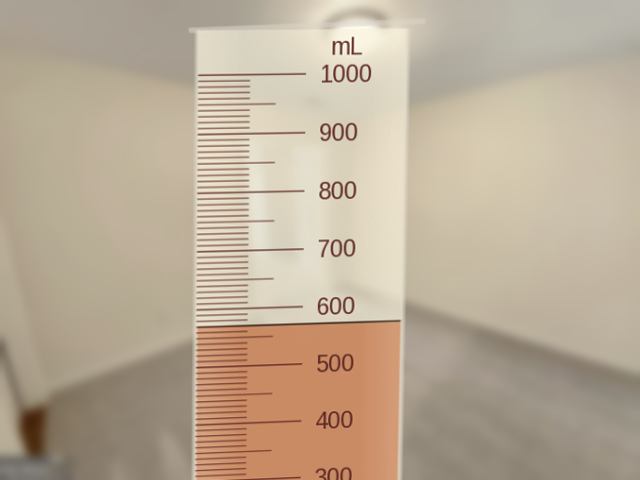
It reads value=570 unit=mL
